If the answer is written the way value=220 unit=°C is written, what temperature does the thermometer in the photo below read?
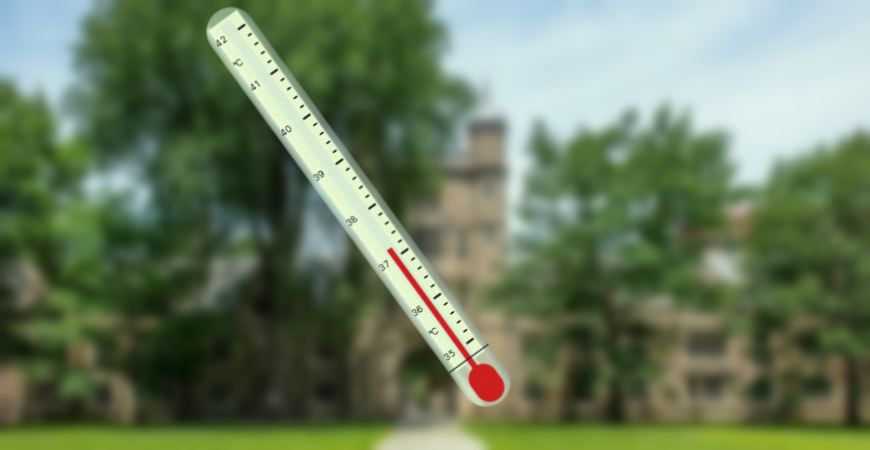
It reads value=37.2 unit=°C
